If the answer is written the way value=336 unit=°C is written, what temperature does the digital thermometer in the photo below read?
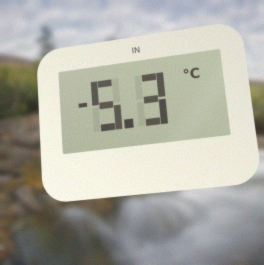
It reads value=-5.3 unit=°C
